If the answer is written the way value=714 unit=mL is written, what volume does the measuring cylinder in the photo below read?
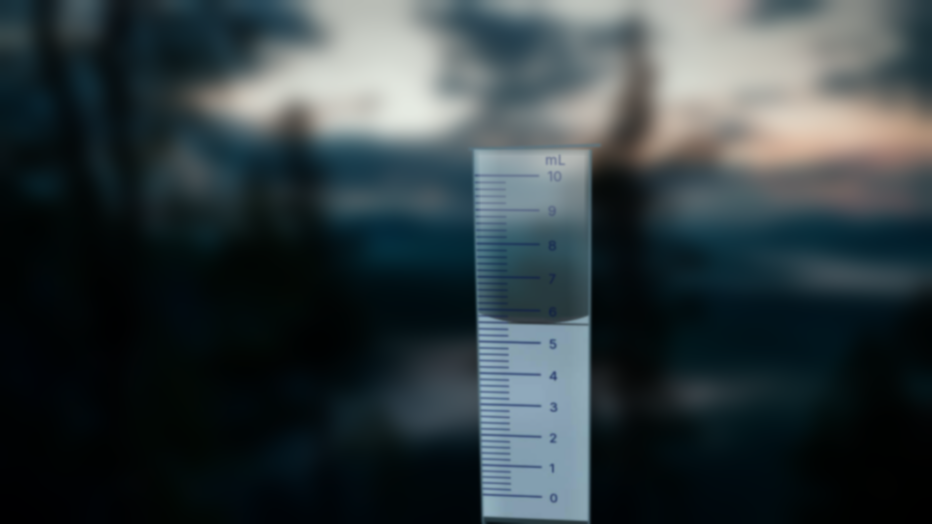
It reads value=5.6 unit=mL
